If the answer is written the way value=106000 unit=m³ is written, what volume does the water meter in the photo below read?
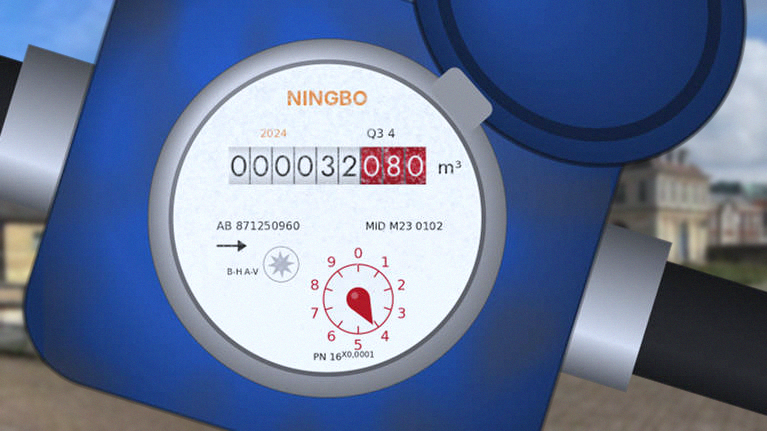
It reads value=32.0804 unit=m³
